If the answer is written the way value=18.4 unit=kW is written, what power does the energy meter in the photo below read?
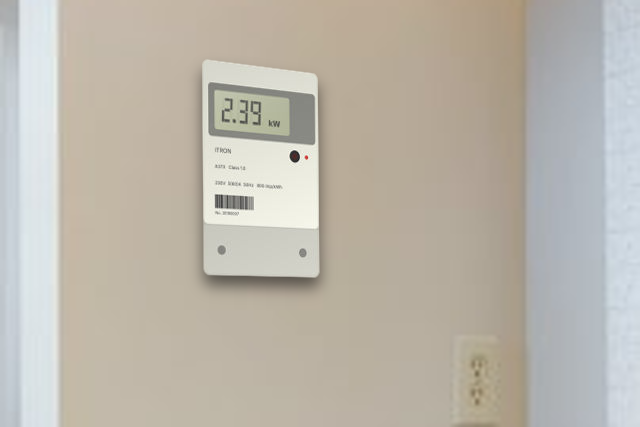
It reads value=2.39 unit=kW
